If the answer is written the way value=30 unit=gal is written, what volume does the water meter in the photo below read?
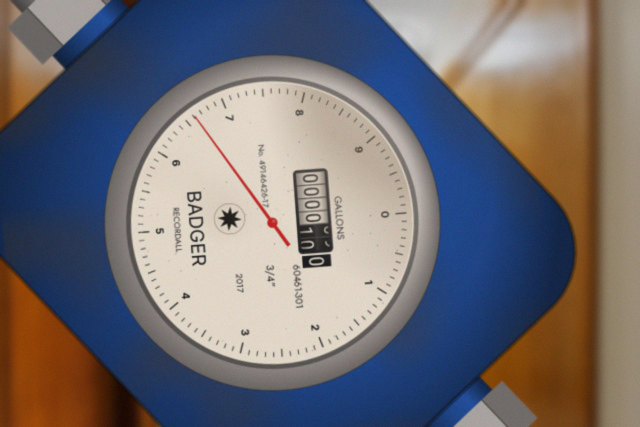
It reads value=96.6 unit=gal
